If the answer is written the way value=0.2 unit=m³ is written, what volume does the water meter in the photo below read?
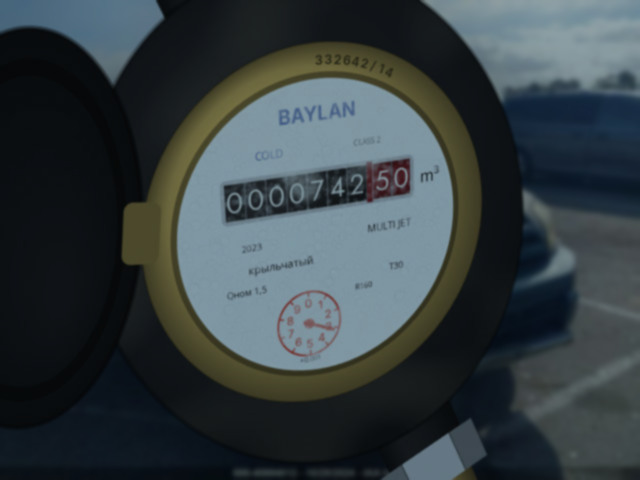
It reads value=742.503 unit=m³
